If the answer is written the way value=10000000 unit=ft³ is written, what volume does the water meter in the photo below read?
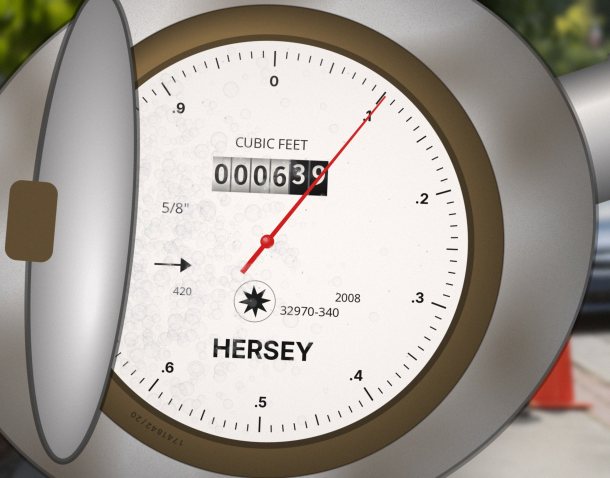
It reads value=639.10 unit=ft³
